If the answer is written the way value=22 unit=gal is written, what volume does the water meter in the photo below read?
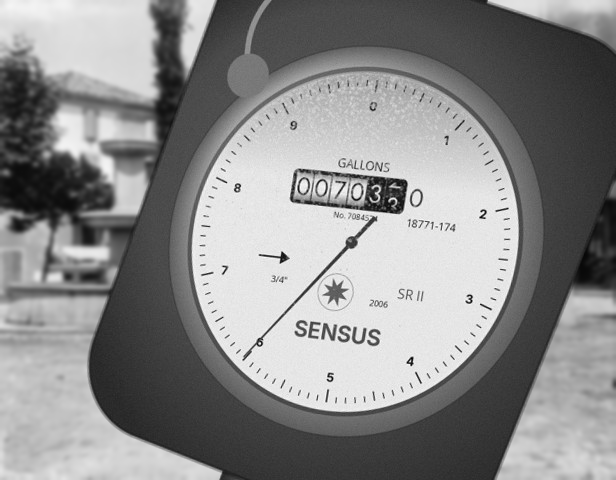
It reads value=70326.0 unit=gal
